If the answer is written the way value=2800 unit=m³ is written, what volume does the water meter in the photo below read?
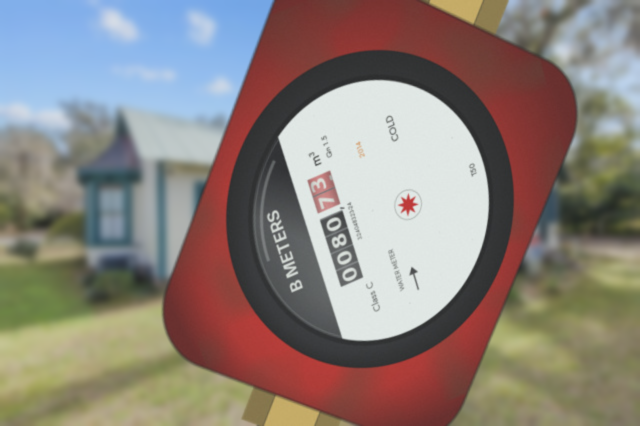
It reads value=80.73 unit=m³
